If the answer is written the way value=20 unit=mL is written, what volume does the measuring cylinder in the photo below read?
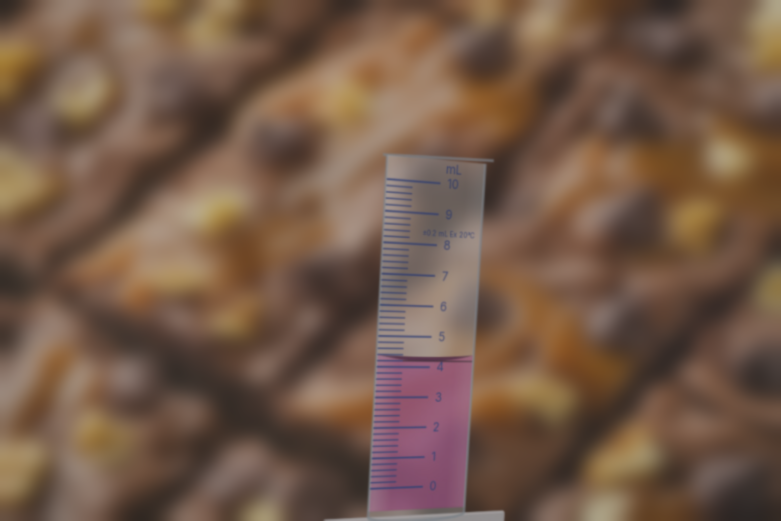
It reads value=4.2 unit=mL
